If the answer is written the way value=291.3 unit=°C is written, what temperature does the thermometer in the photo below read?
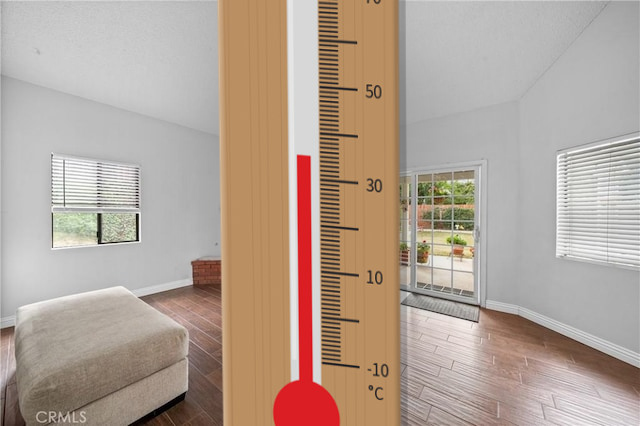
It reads value=35 unit=°C
